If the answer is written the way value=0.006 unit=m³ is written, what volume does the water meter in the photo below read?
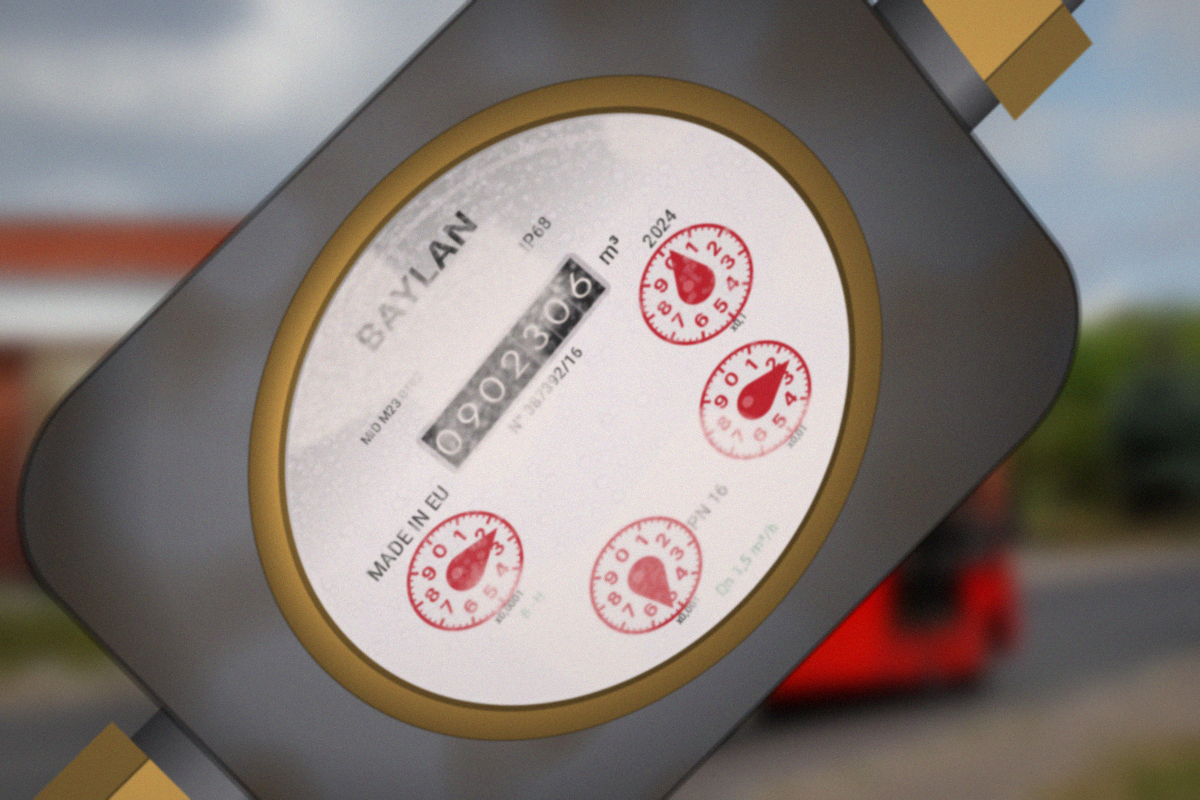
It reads value=902306.0252 unit=m³
